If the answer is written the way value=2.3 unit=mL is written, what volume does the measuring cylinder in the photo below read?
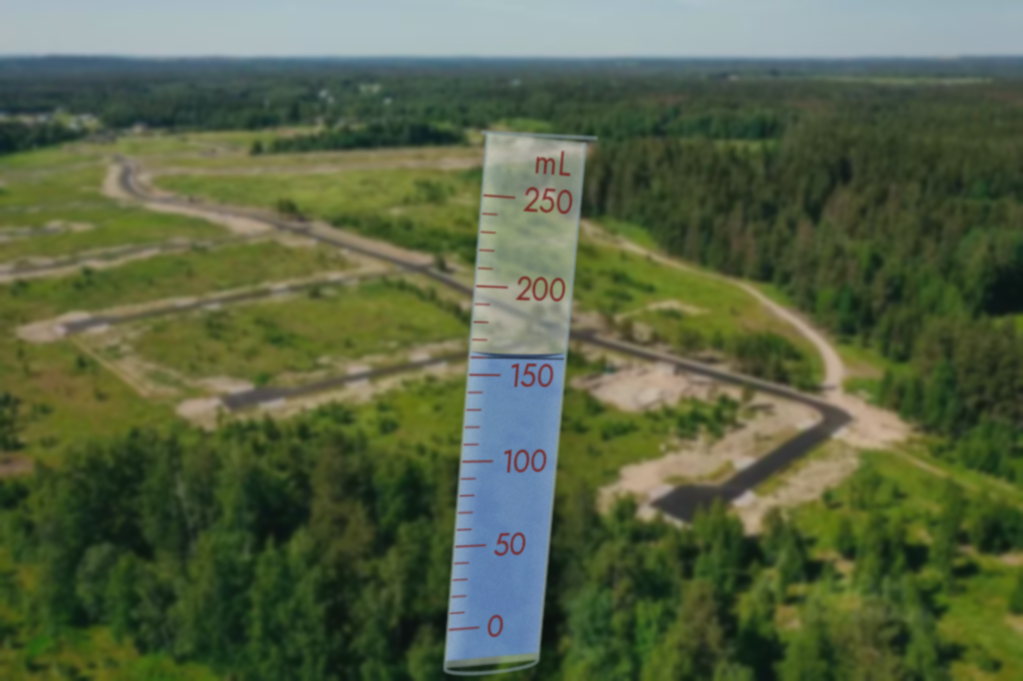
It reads value=160 unit=mL
